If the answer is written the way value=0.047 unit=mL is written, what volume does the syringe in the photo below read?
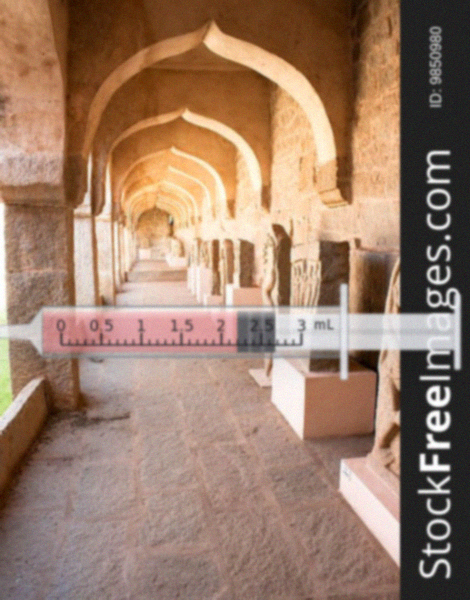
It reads value=2.2 unit=mL
